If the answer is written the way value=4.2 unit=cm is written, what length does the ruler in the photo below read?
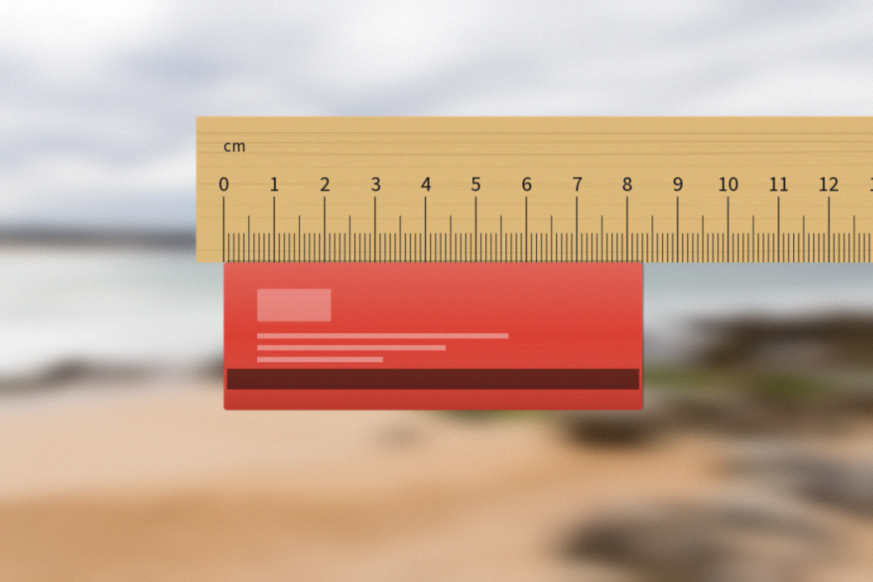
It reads value=8.3 unit=cm
